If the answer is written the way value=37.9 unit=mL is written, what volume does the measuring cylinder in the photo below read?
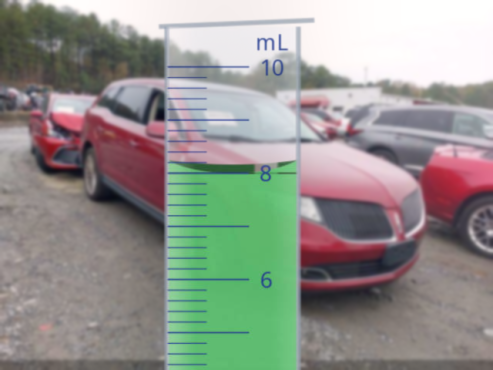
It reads value=8 unit=mL
